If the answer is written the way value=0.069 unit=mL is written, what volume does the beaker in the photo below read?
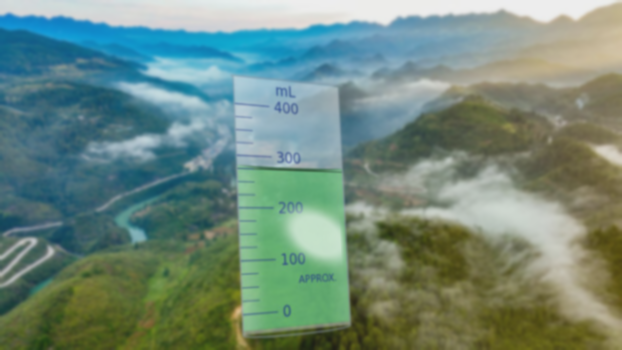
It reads value=275 unit=mL
